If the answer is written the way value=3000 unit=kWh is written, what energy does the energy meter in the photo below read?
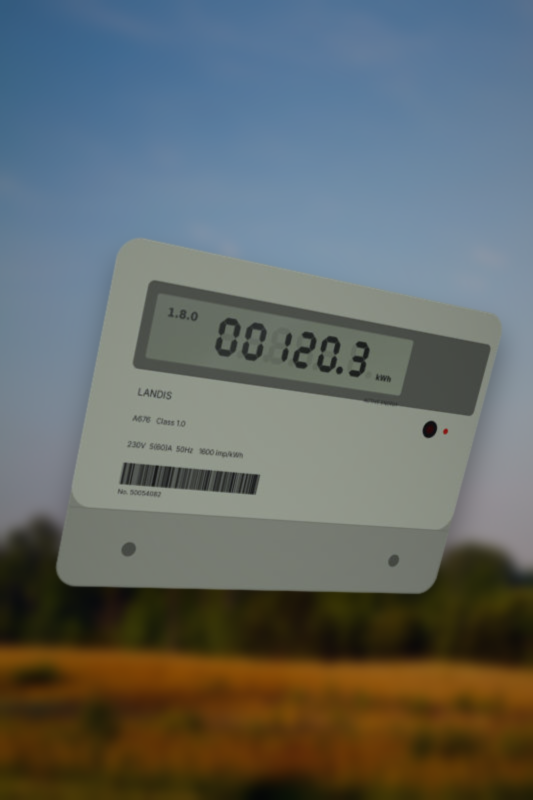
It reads value=120.3 unit=kWh
